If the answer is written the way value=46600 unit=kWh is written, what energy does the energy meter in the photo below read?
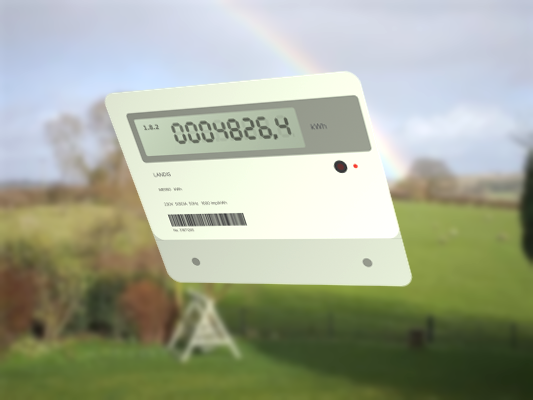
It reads value=4826.4 unit=kWh
